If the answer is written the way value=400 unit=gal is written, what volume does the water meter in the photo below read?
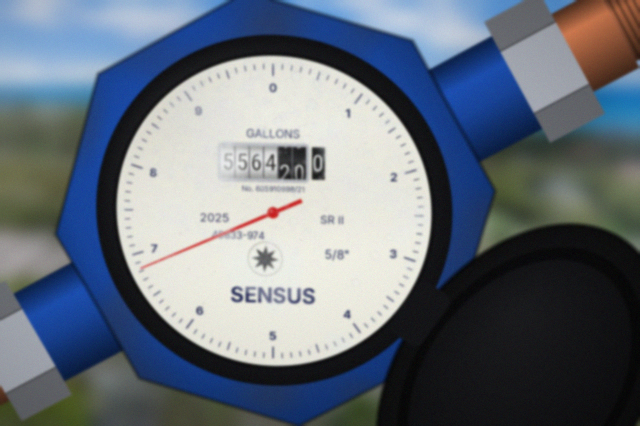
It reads value=5564196.8 unit=gal
